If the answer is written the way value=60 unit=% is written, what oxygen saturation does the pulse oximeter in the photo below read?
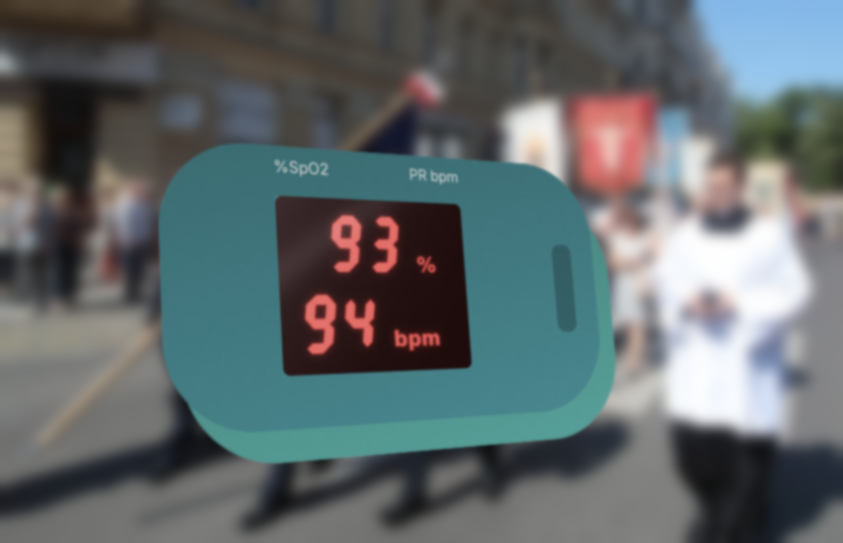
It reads value=93 unit=%
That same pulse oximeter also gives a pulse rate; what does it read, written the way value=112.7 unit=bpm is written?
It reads value=94 unit=bpm
